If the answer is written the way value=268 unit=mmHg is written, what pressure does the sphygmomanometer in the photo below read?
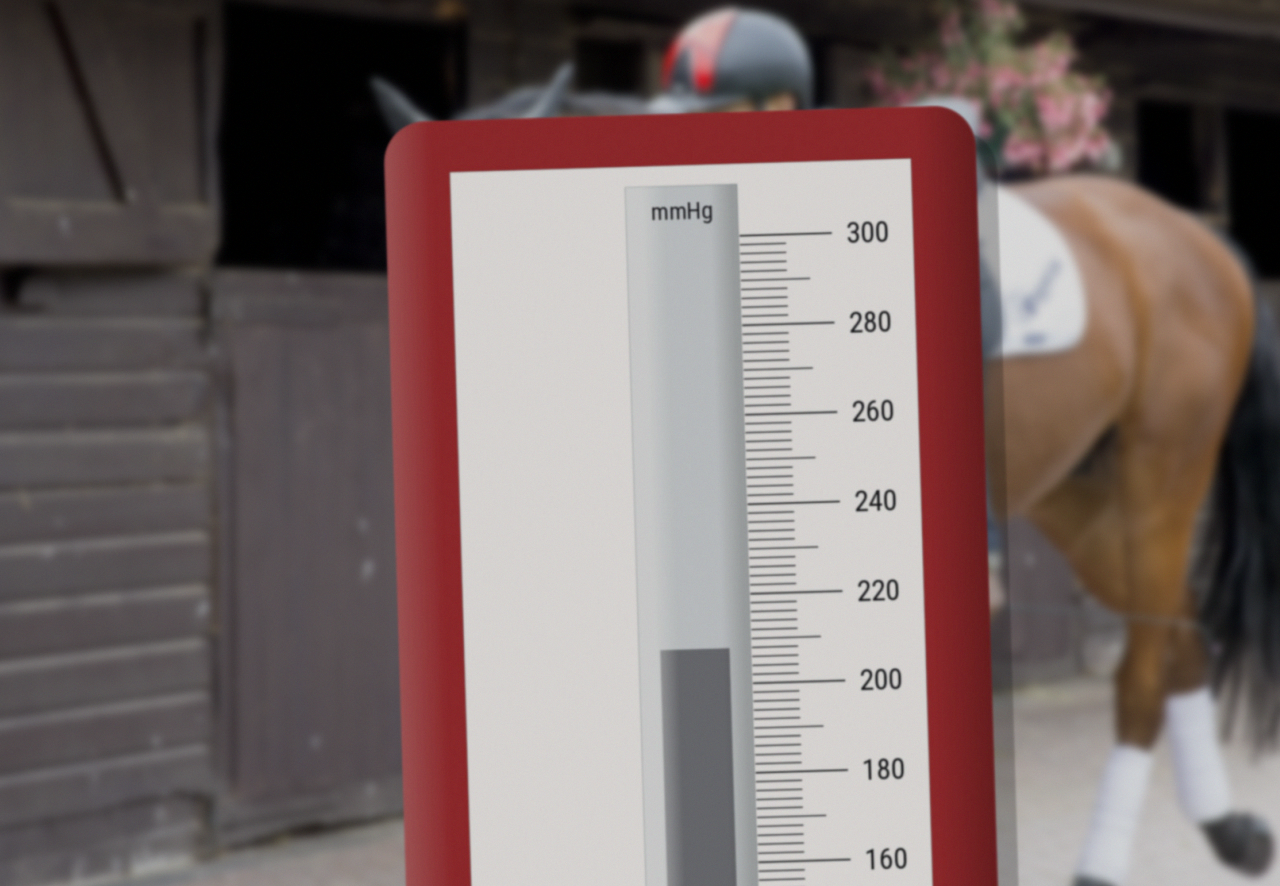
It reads value=208 unit=mmHg
